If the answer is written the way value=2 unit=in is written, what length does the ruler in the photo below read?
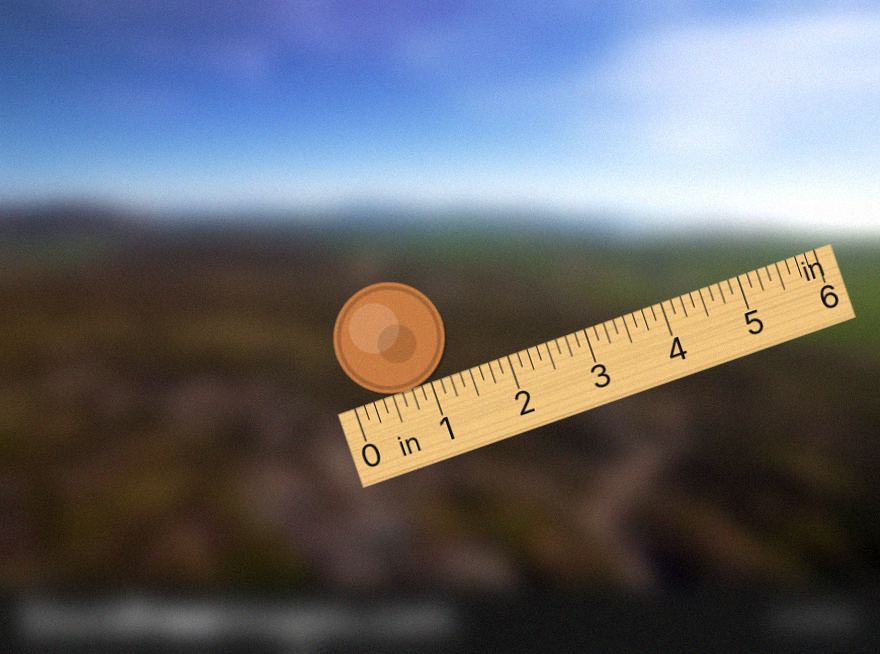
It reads value=1.375 unit=in
